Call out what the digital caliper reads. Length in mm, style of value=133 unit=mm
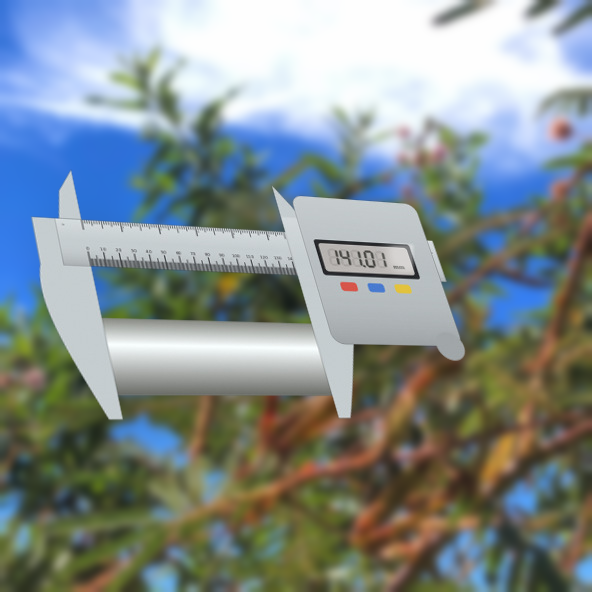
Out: value=141.01 unit=mm
